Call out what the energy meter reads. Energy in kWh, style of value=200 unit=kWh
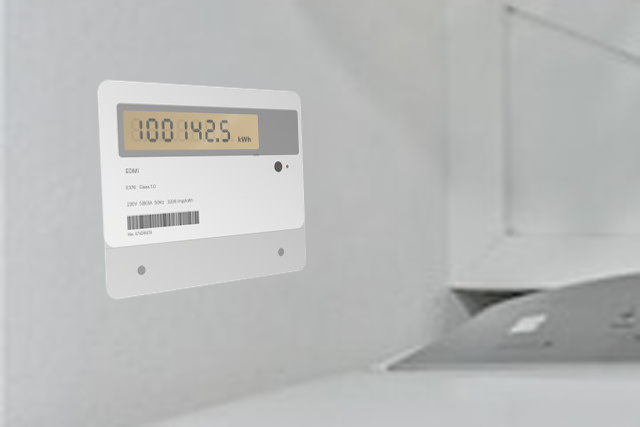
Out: value=100142.5 unit=kWh
